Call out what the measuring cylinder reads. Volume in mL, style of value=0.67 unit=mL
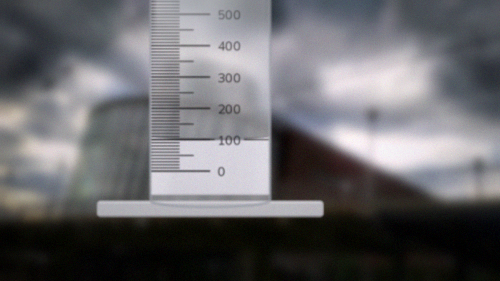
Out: value=100 unit=mL
